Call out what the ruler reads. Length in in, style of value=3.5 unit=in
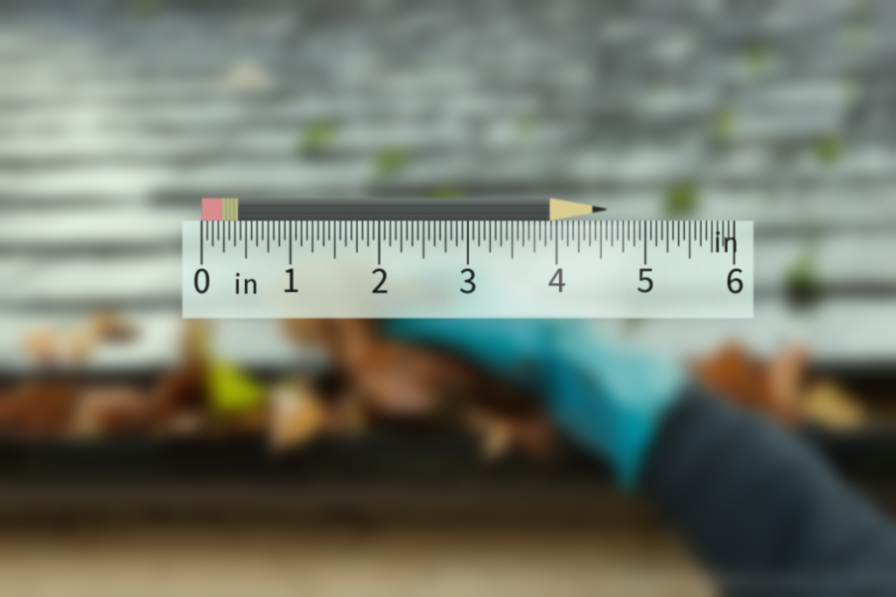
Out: value=4.5625 unit=in
